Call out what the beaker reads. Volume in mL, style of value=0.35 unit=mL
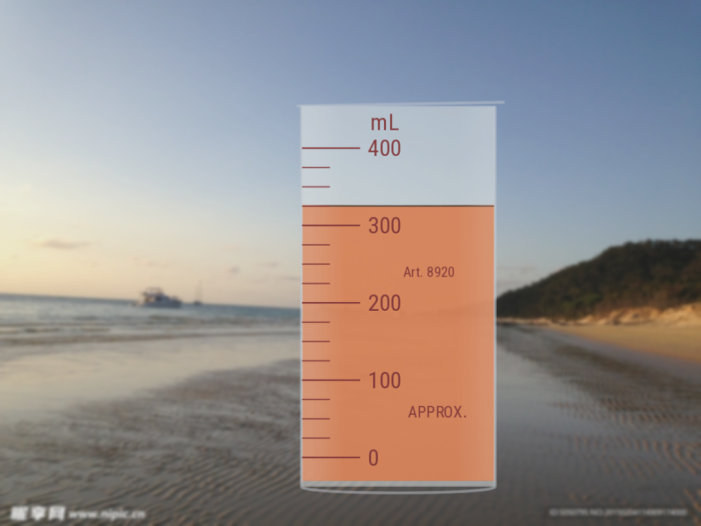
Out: value=325 unit=mL
